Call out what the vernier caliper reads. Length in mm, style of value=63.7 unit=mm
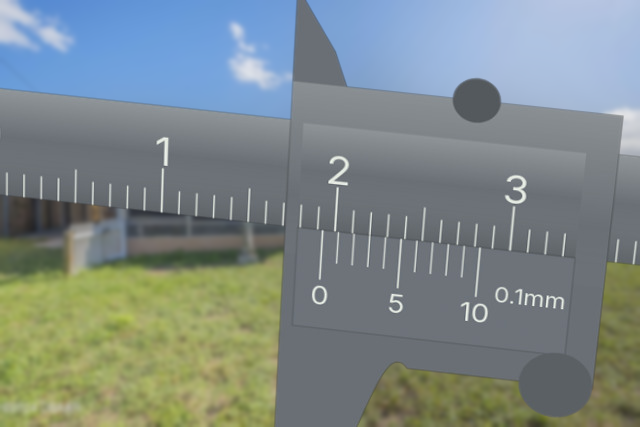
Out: value=19.3 unit=mm
